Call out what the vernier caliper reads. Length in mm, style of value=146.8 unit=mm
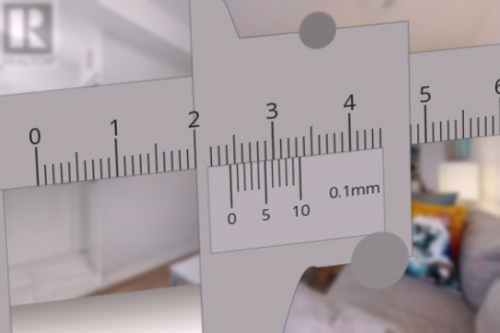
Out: value=24.4 unit=mm
